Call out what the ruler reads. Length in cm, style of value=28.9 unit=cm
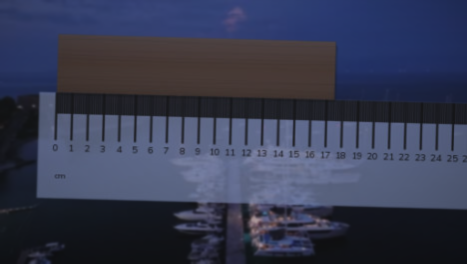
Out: value=17.5 unit=cm
